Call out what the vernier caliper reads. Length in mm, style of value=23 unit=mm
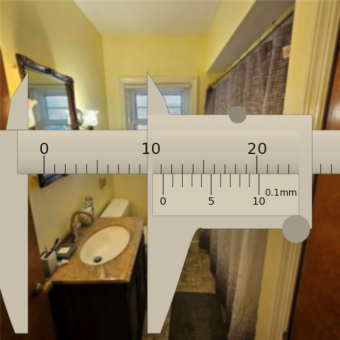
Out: value=11.2 unit=mm
